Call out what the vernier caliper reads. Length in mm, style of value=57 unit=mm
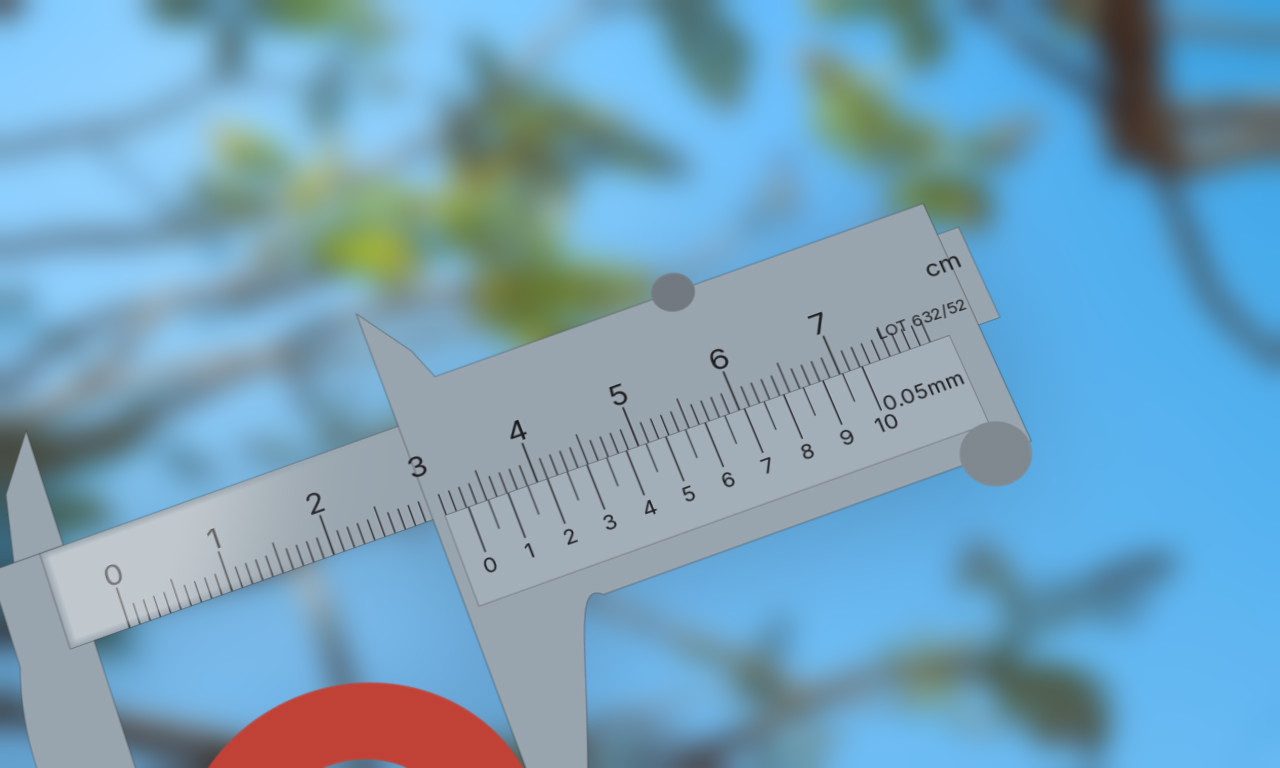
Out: value=33.2 unit=mm
